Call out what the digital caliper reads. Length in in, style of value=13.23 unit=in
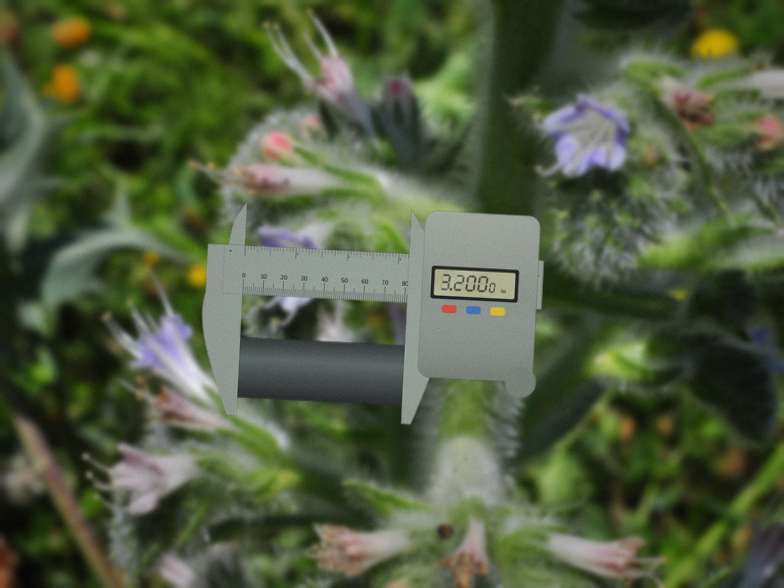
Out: value=3.2000 unit=in
